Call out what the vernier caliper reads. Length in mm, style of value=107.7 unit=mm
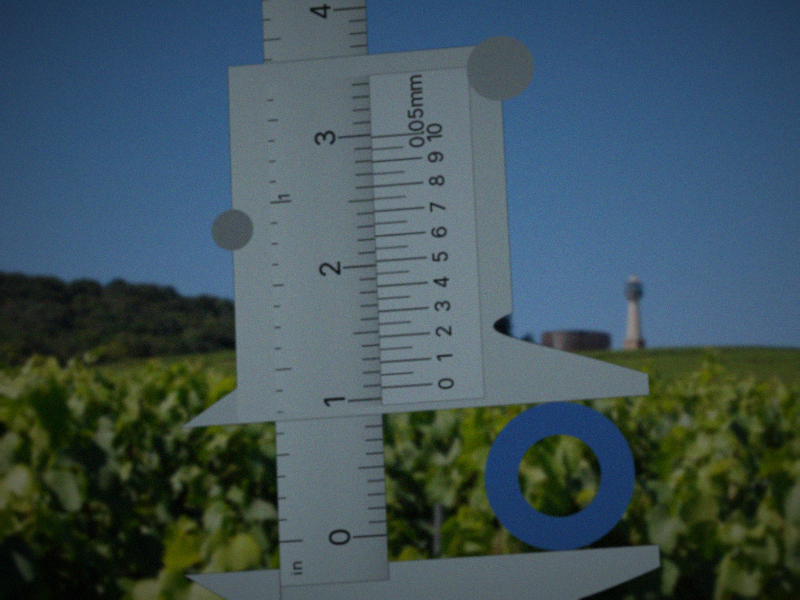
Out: value=10.8 unit=mm
